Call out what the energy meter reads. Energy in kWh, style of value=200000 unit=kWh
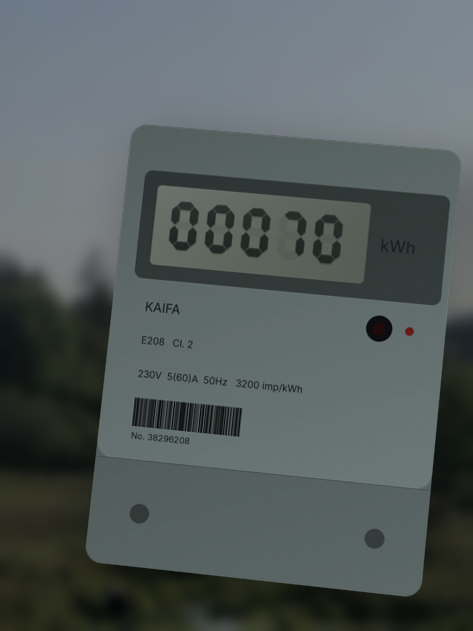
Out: value=70 unit=kWh
